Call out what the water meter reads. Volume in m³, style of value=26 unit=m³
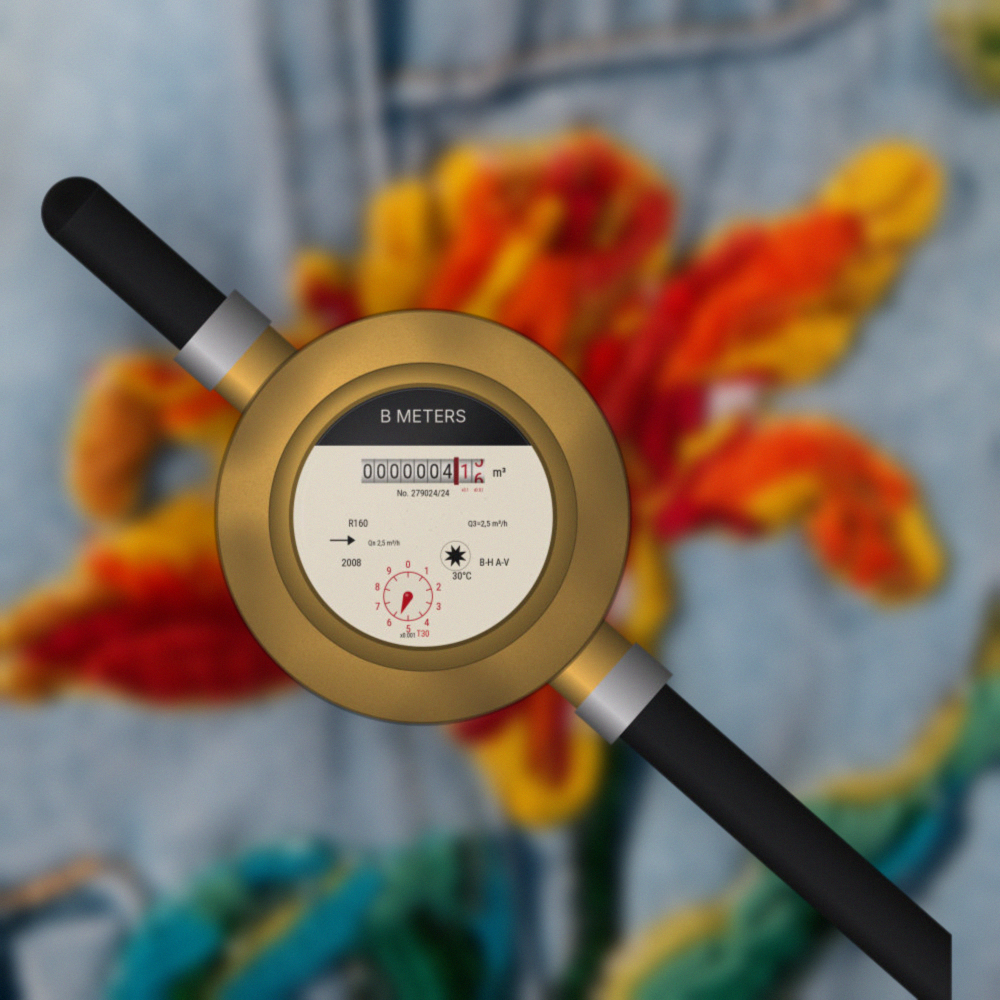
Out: value=4.155 unit=m³
